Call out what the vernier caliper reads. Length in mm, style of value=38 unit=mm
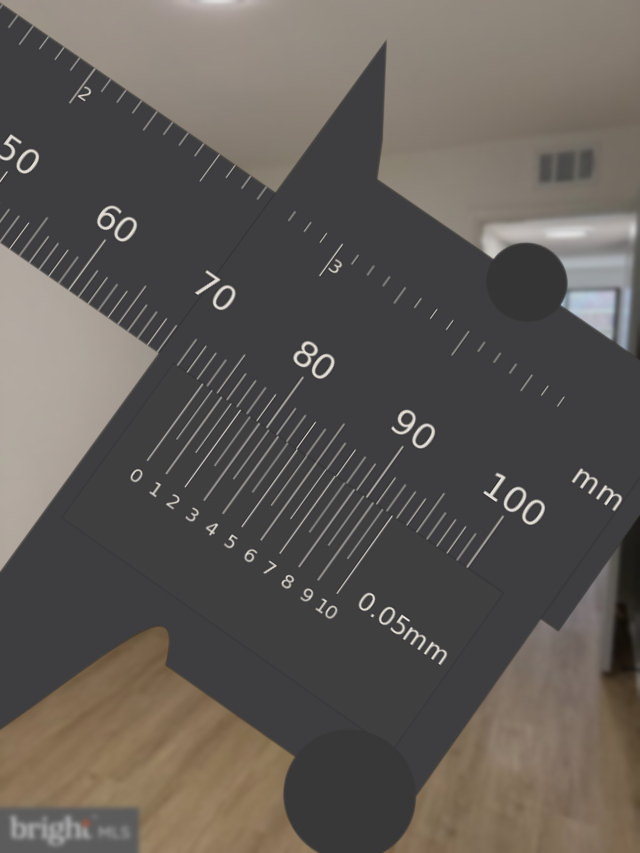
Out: value=73.6 unit=mm
